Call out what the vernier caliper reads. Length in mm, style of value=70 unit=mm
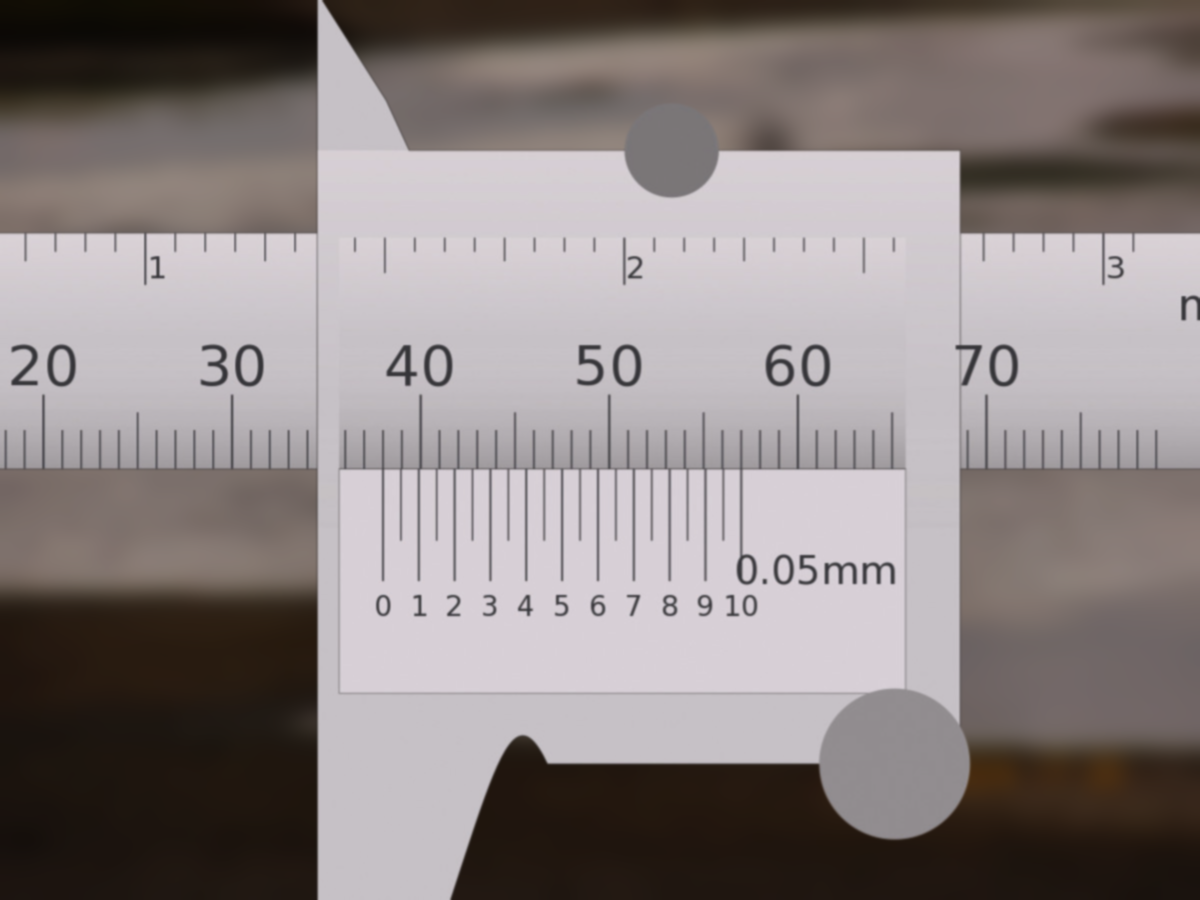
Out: value=38.0 unit=mm
